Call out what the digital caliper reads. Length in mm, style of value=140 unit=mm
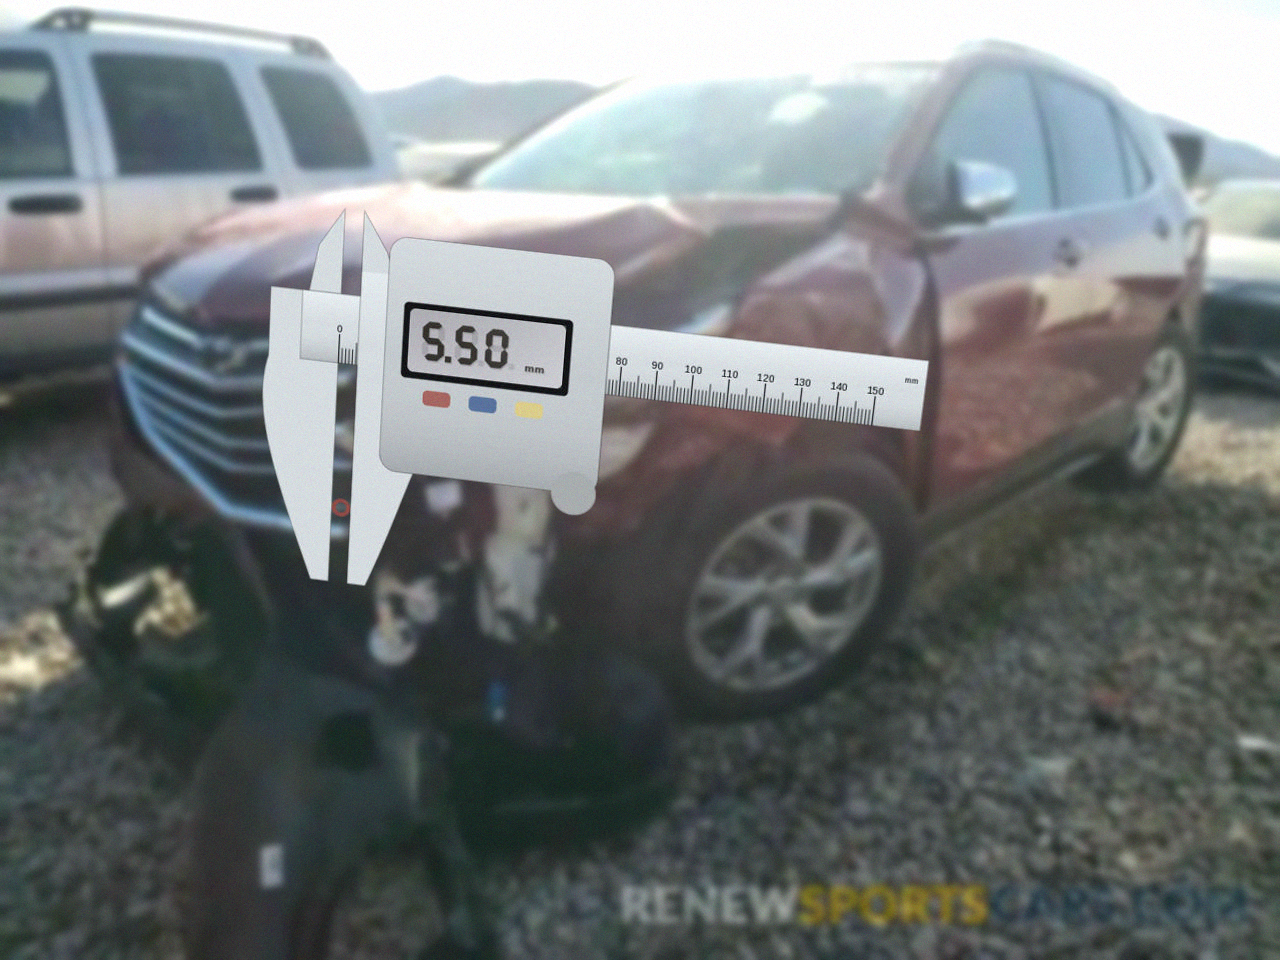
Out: value=5.50 unit=mm
